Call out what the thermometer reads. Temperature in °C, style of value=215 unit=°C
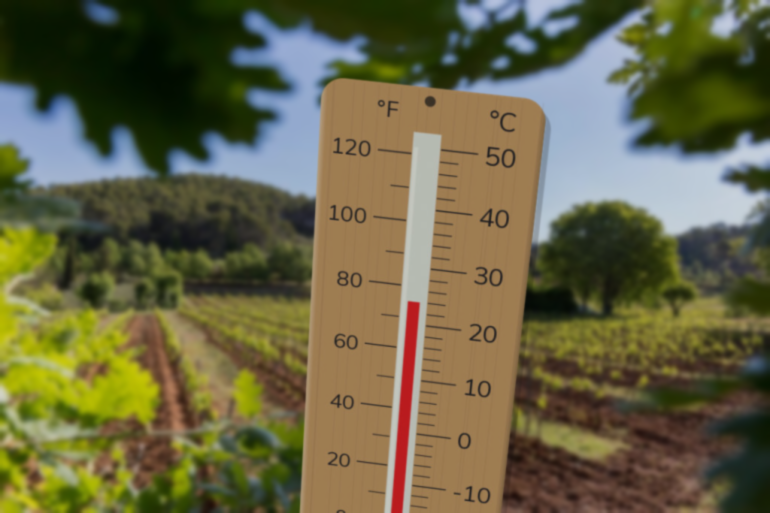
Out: value=24 unit=°C
